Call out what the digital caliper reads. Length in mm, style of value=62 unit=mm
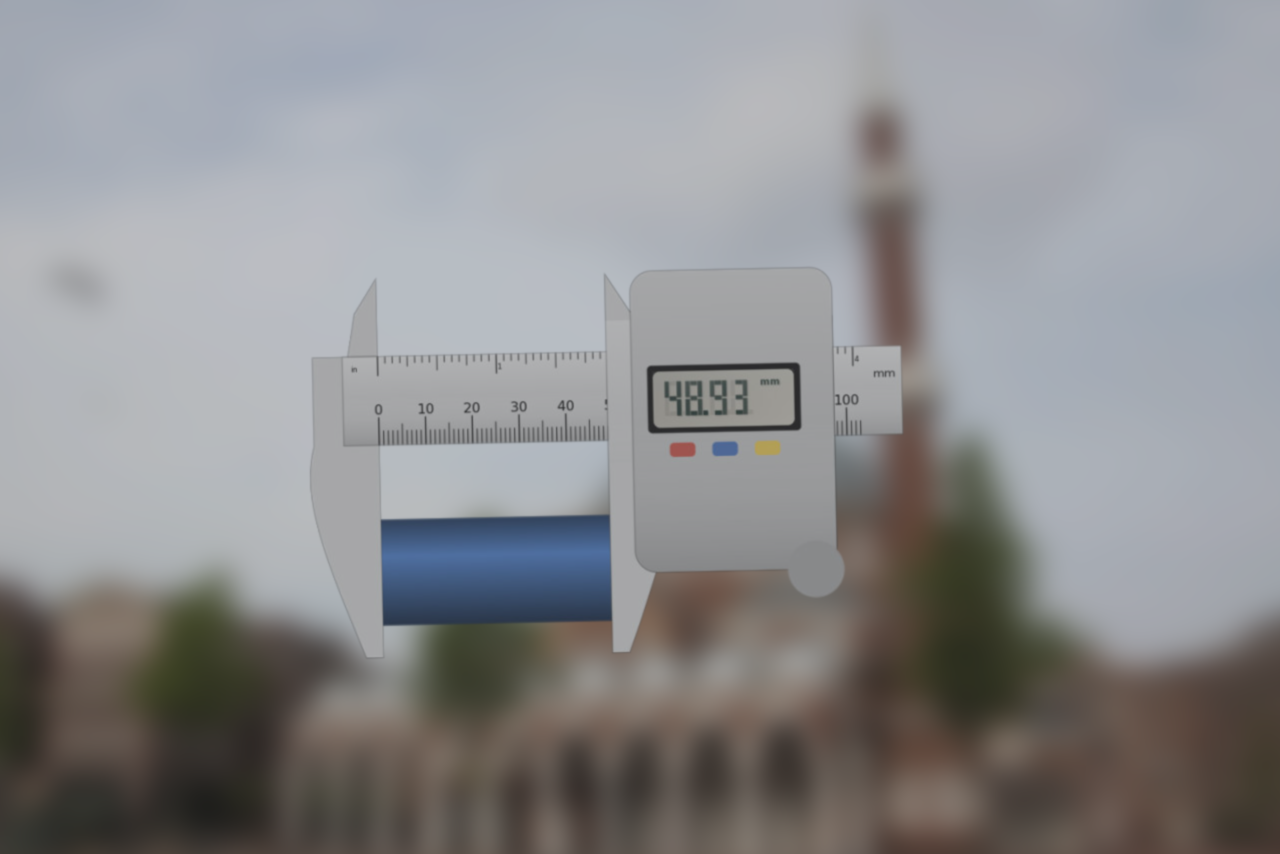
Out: value=48.93 unit=mm
